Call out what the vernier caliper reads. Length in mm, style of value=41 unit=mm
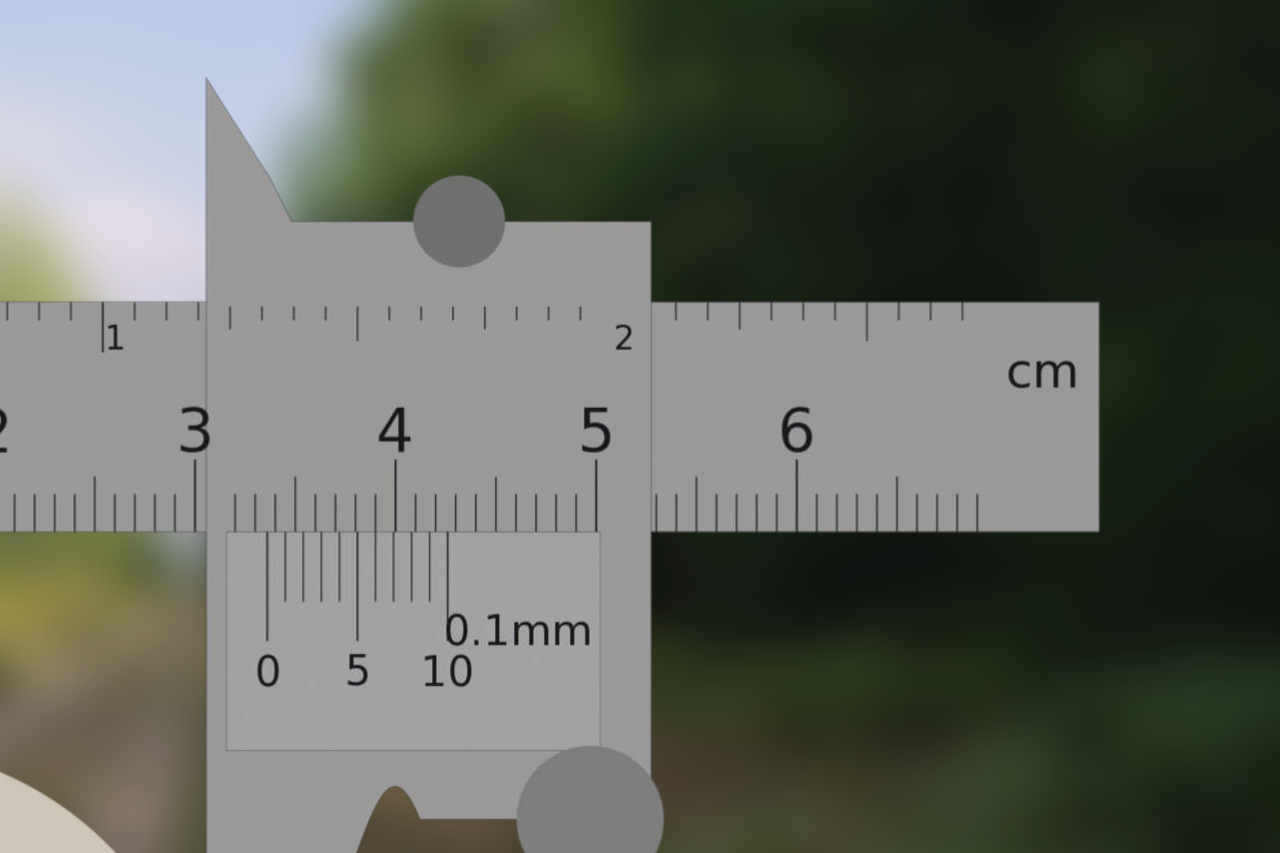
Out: value=33.6 unit=mm
